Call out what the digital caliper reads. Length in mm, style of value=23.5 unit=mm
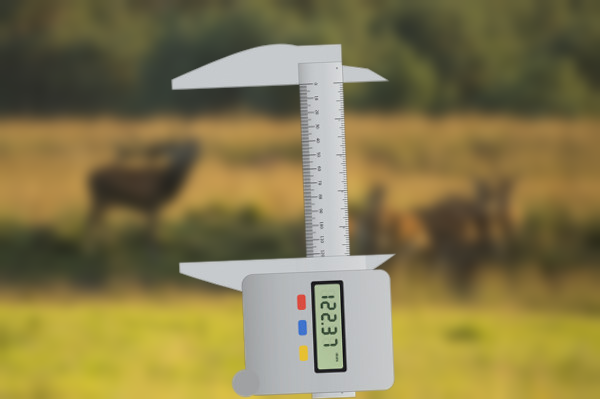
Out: value=122.37 unit=mm
